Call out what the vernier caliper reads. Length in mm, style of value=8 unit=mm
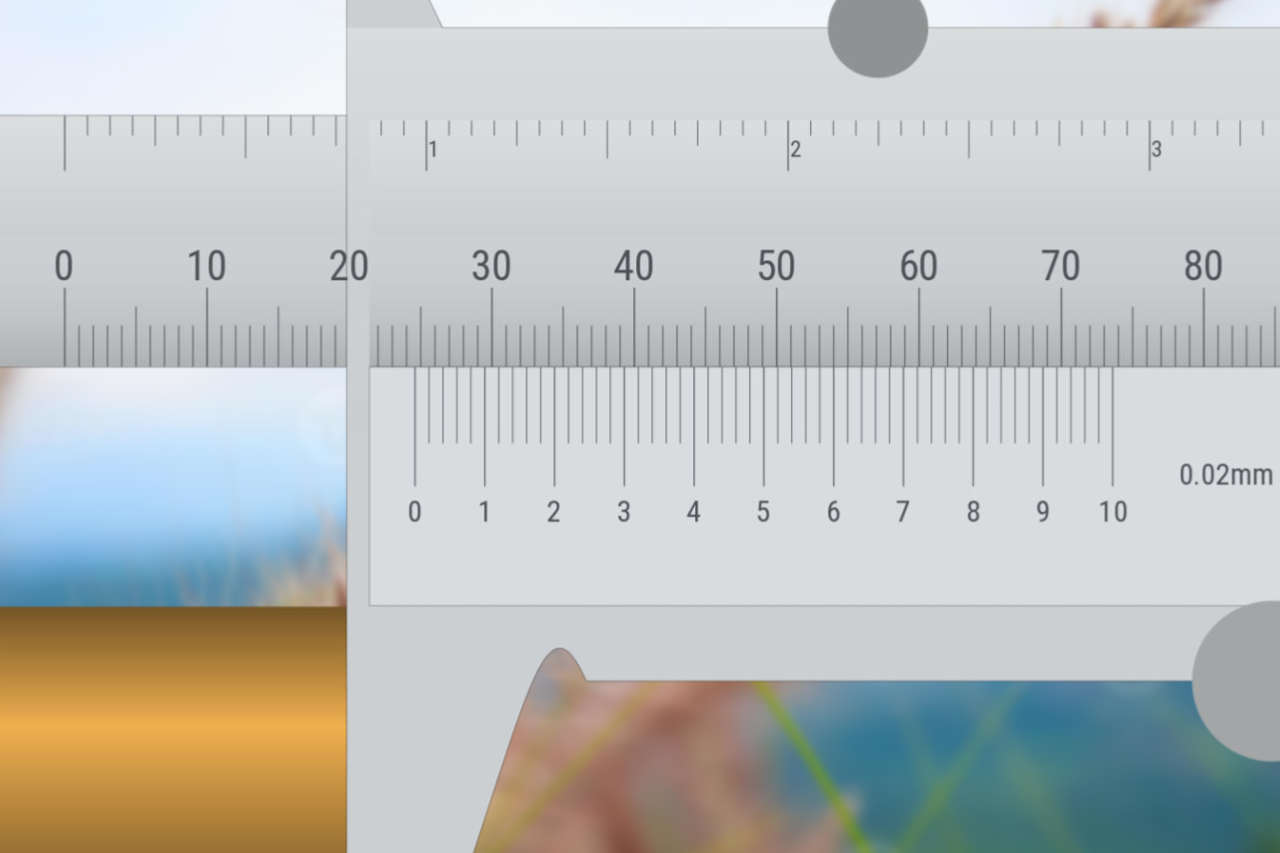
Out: value=24.6 unit=mm
